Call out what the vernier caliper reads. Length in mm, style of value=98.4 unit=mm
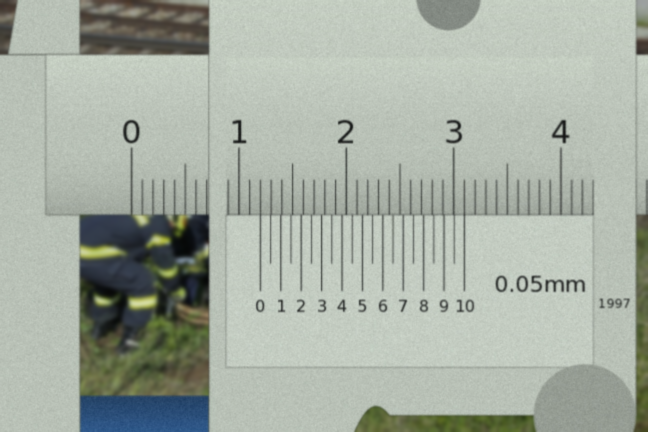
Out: value=12.0 unit=mm
